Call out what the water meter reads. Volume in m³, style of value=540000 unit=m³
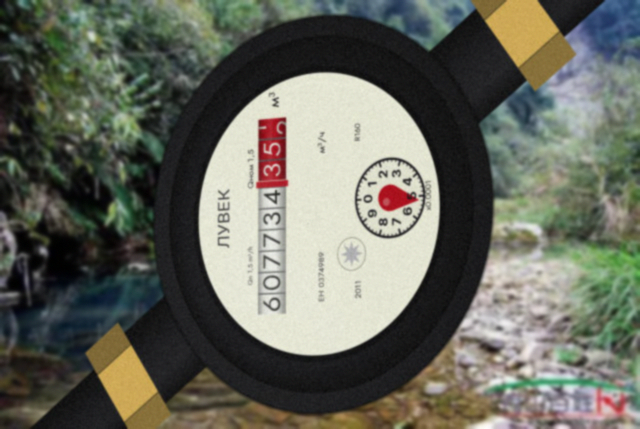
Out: value=607734.3515 unit=m³
